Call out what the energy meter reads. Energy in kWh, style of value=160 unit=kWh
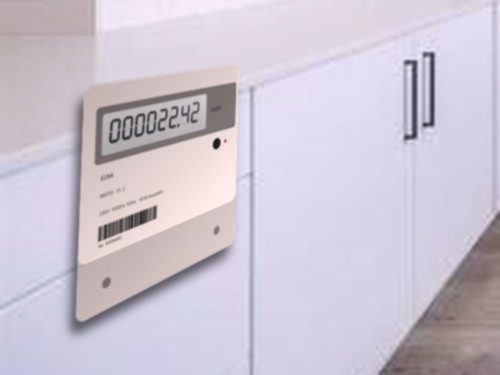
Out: value=22.42 unit=kWh
